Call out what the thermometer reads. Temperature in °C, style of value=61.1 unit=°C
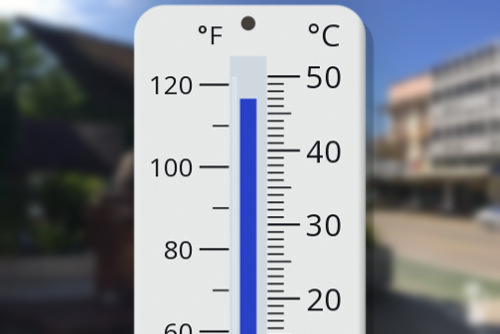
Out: value=47 unit=°C
